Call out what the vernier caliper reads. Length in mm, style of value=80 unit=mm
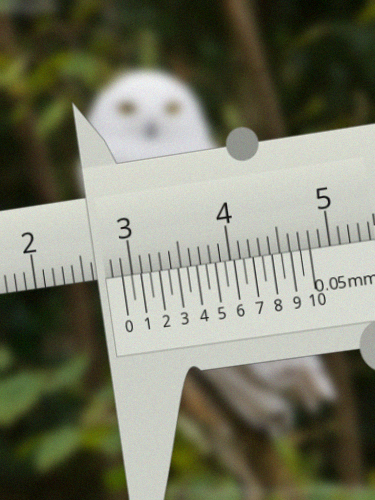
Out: value=29.0 unit=mm
